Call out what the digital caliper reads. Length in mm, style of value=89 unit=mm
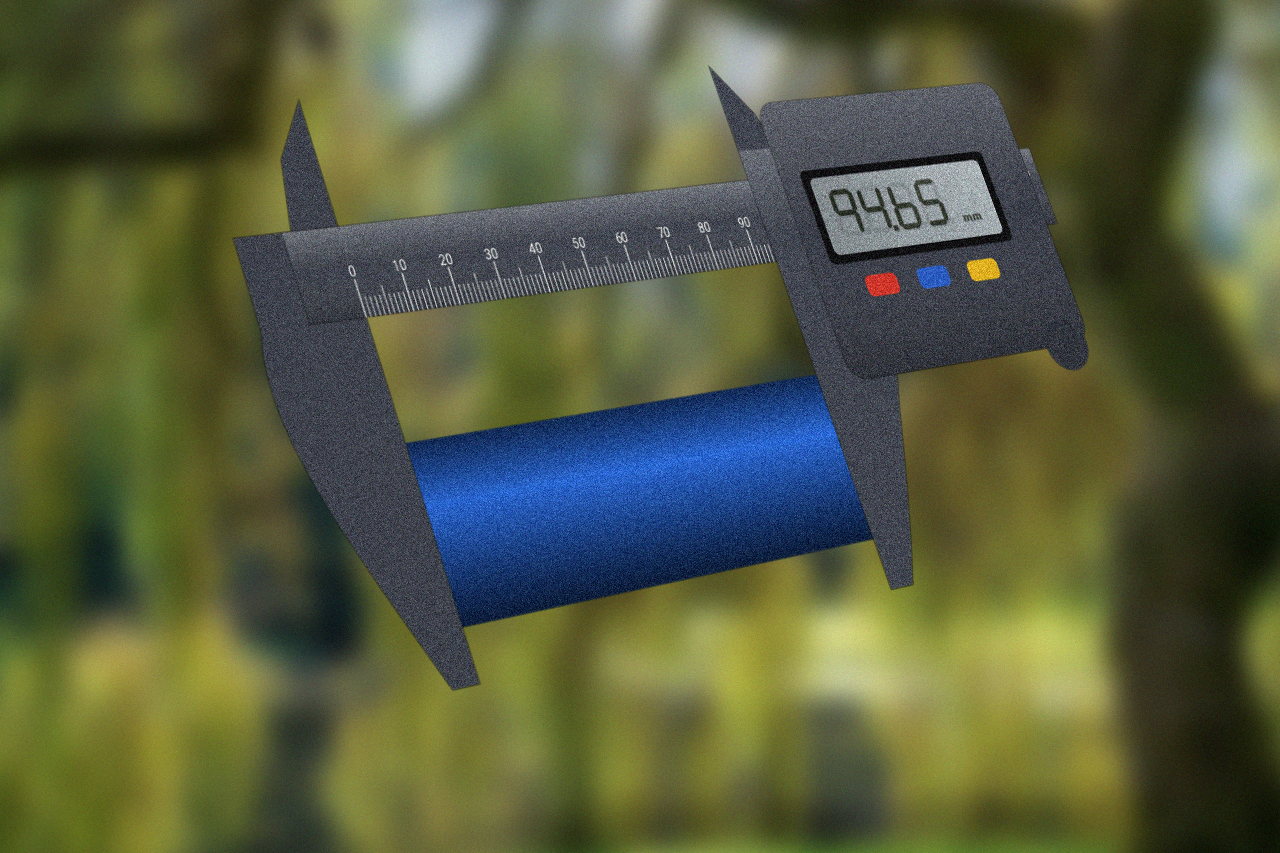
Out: value=94.65 unit=mm
